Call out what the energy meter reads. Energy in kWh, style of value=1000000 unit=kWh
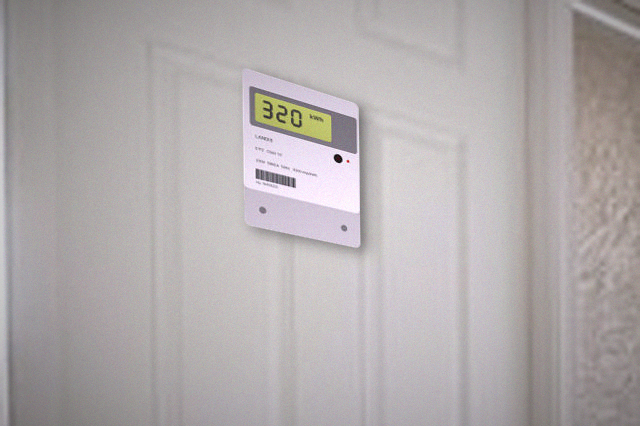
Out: value=320 unit=kWh
